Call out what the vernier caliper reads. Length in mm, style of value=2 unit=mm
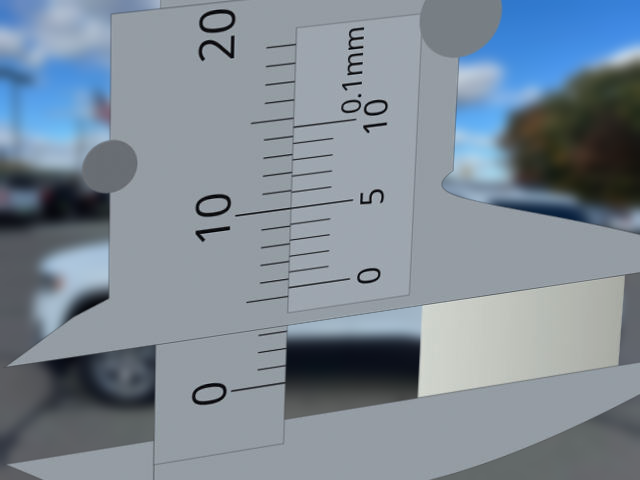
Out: value=5.5 unit=mm
